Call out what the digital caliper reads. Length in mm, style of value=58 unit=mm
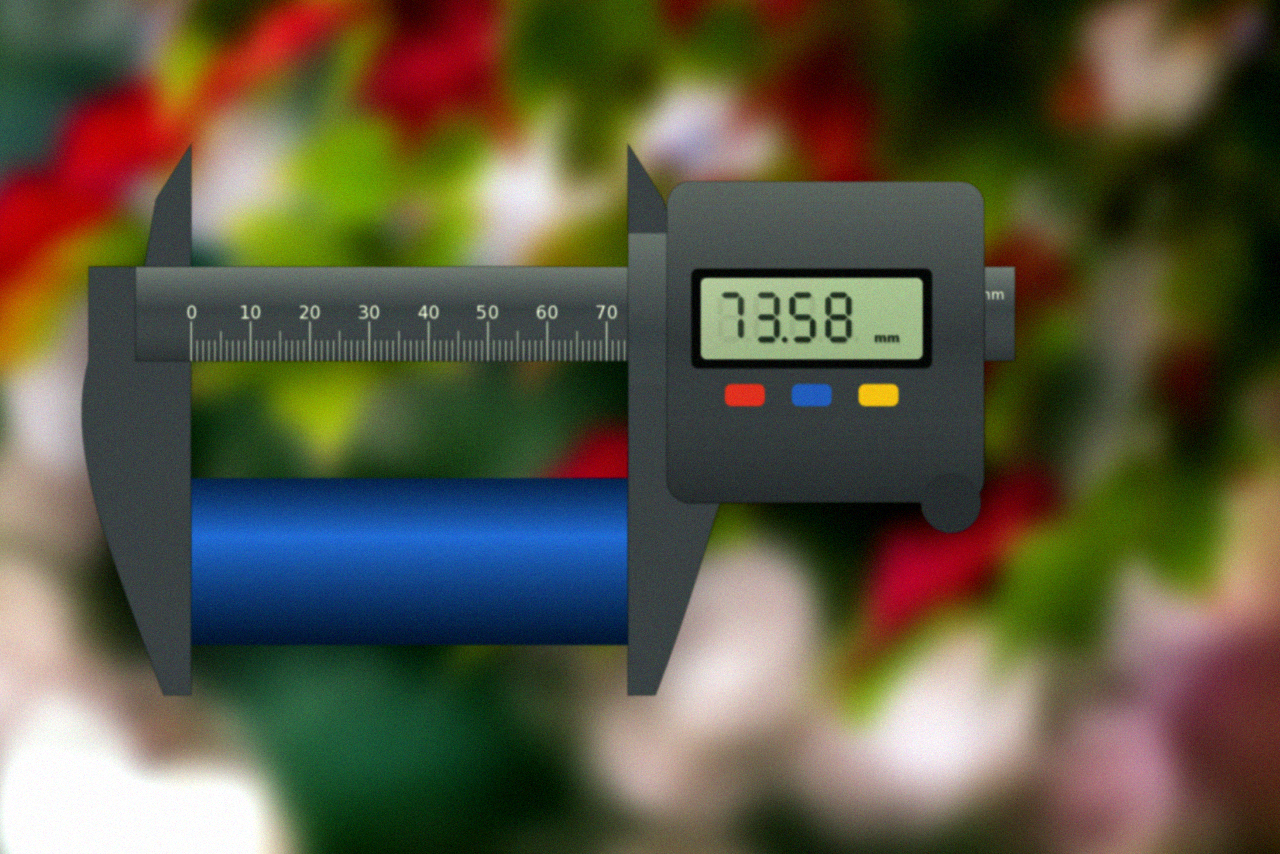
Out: value=73.58 unit=mm
